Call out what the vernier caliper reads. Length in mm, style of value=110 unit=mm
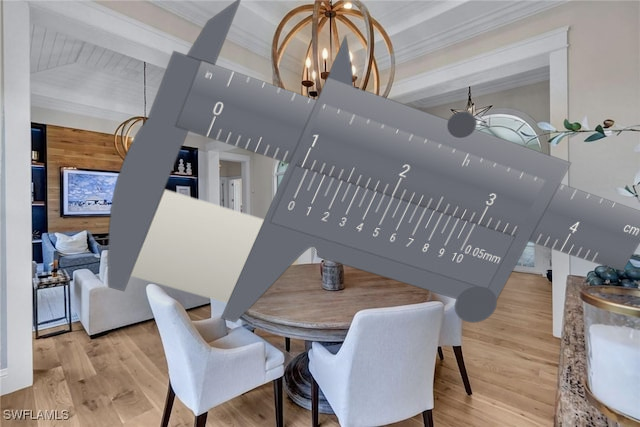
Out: value=10.6 unit=mm
